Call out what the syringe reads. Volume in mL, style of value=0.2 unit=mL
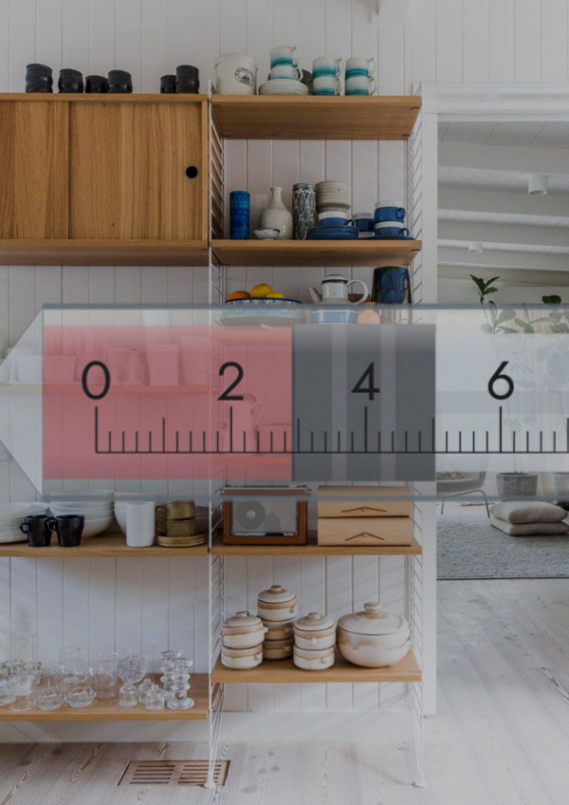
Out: value=2.9 unit=mL
